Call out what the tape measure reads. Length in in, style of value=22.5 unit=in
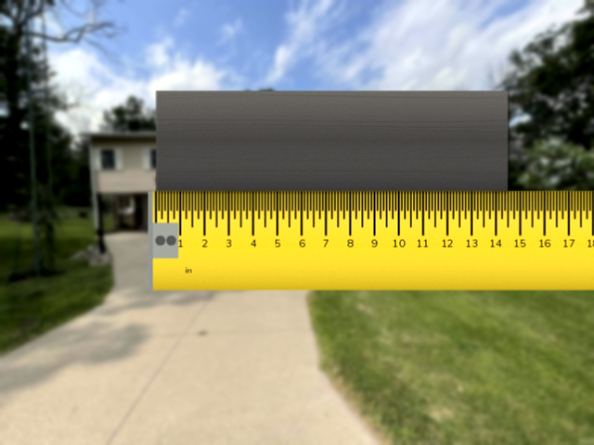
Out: value=14.5 unit=in
